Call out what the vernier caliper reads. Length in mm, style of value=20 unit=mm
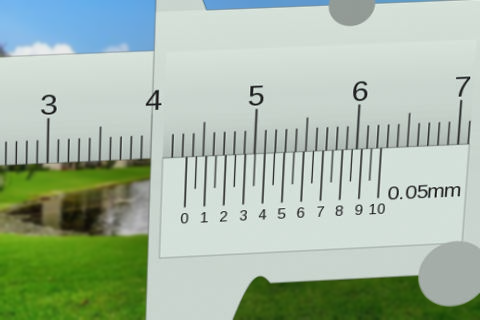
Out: value=43.4 unit=mm
